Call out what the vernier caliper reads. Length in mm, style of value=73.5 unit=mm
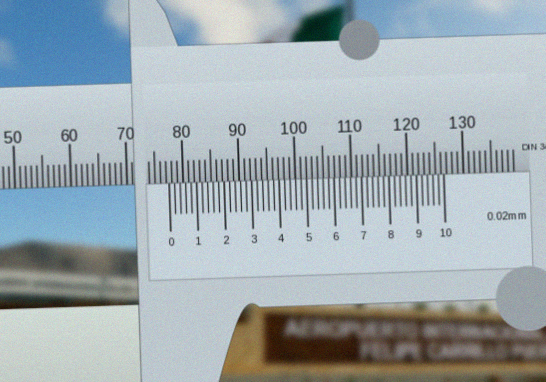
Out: value=77.5 unit=mm
